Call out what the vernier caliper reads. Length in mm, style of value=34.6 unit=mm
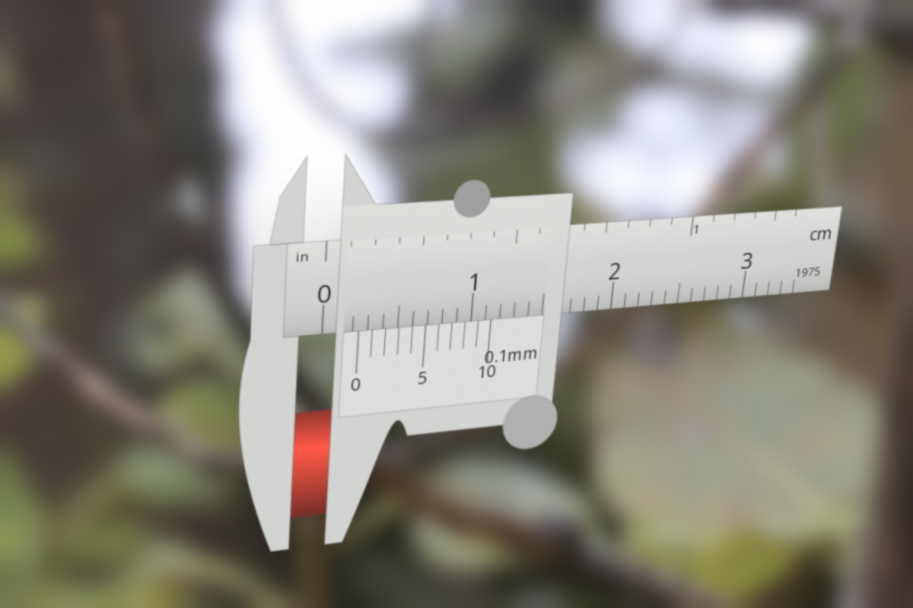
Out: value=2.4 unit=mm
